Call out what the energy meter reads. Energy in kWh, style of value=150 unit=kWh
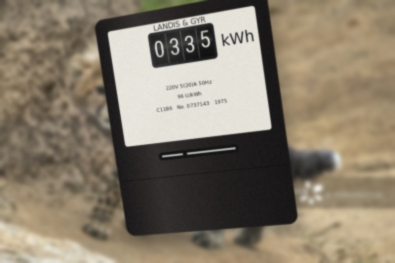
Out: value=335 unit=kWh
